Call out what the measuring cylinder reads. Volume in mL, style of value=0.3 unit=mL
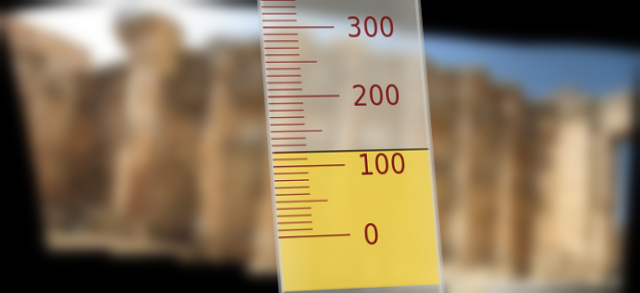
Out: value=120 unit=mL
